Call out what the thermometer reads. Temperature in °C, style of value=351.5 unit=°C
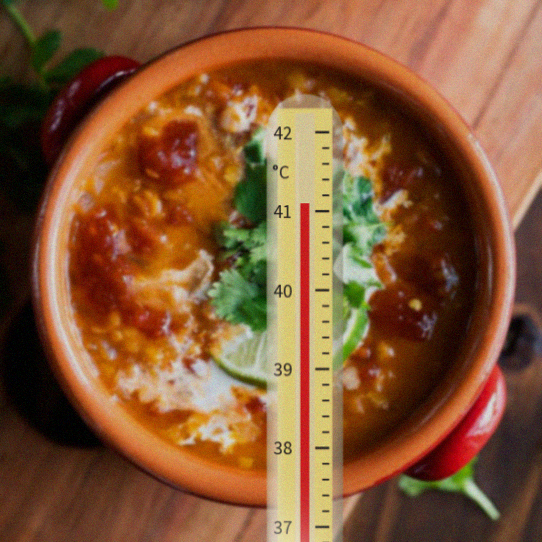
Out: value=41.1 unit=°C
